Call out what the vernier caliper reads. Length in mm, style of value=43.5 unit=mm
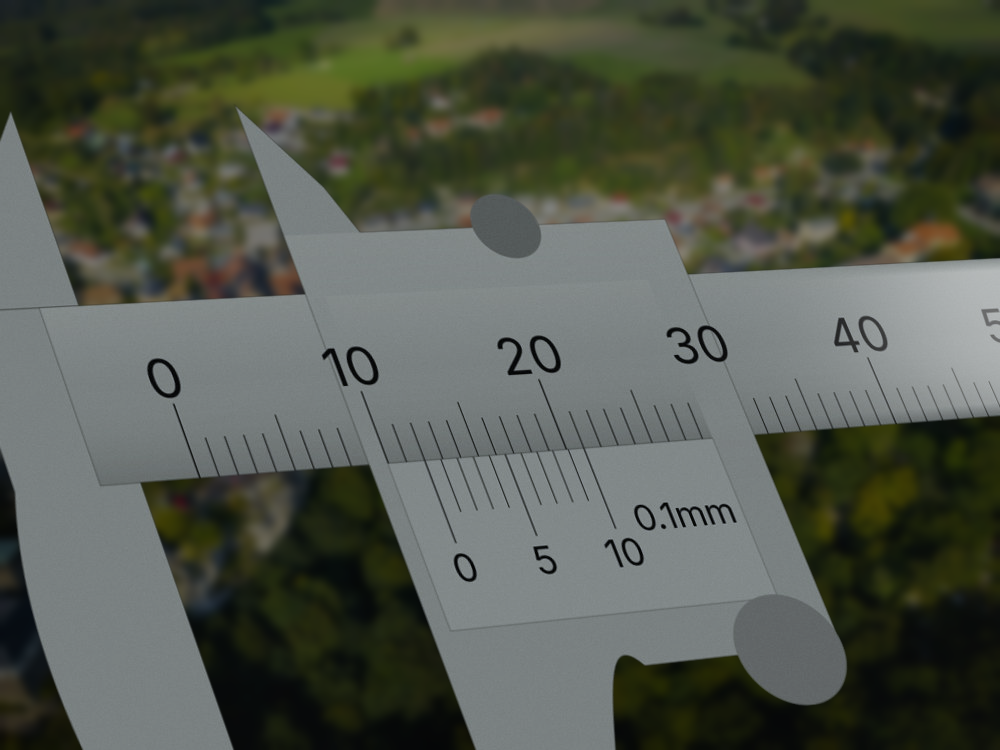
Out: value=12.0 unit=mm
